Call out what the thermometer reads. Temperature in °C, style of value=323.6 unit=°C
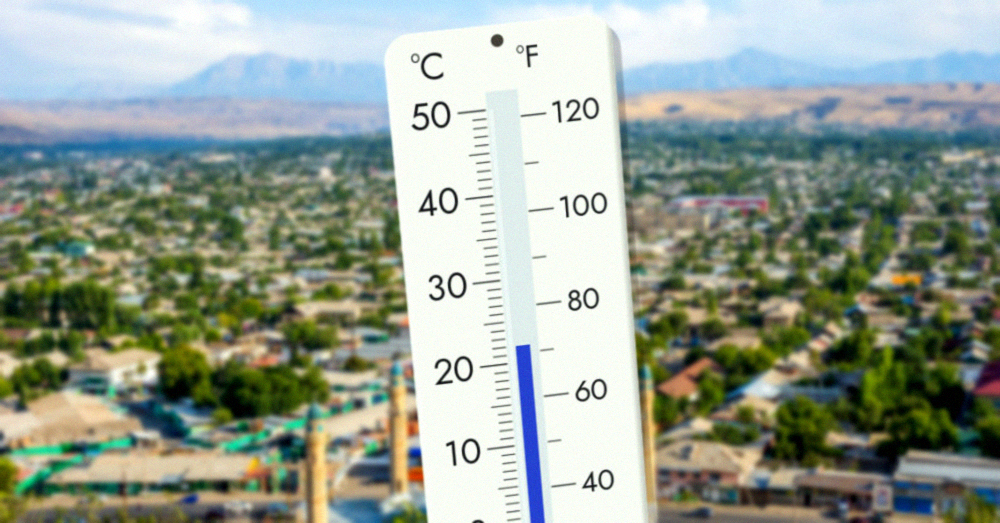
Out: value=22 unit=°C
